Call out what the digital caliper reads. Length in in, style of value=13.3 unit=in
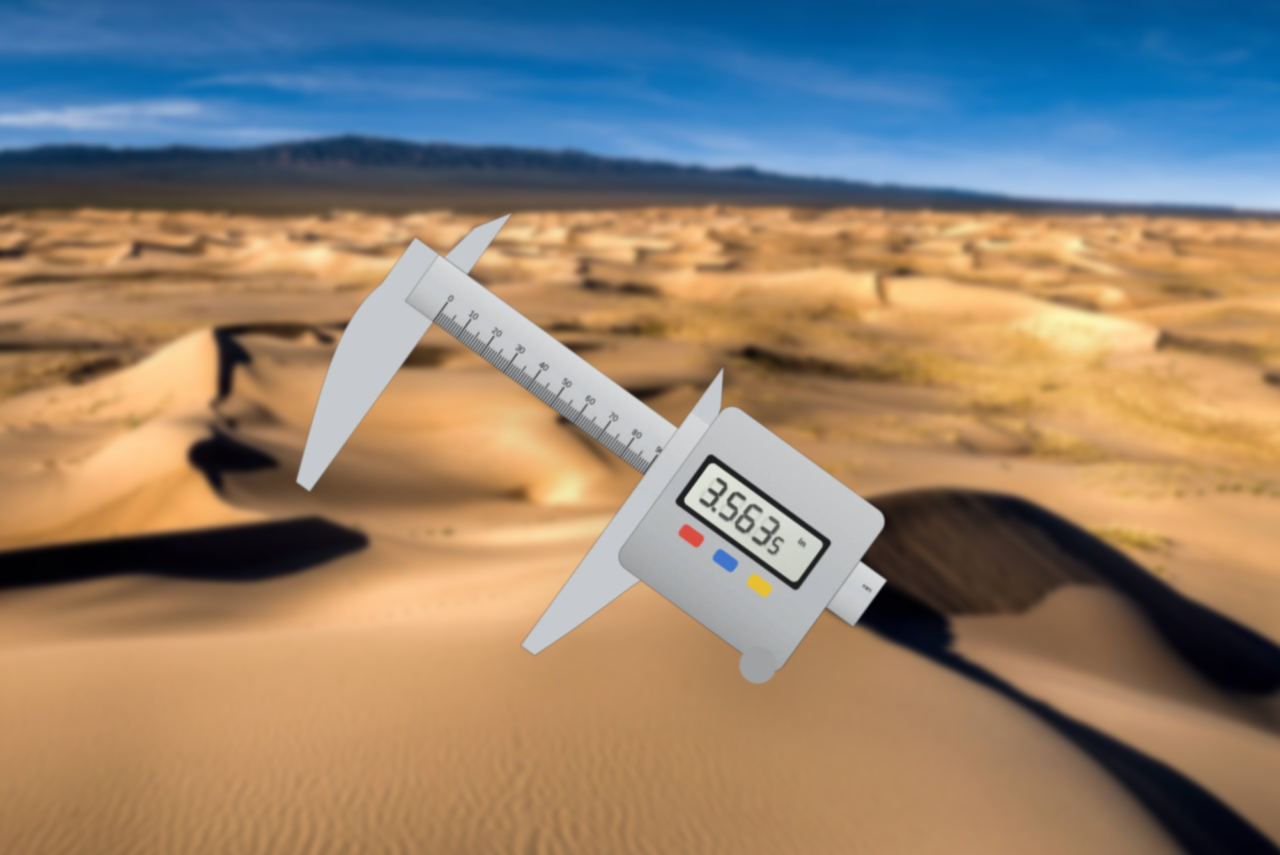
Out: value=3.5635 unit=in
